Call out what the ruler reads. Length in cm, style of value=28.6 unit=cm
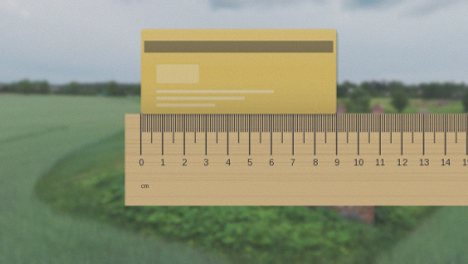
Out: value=9 unit=cm
